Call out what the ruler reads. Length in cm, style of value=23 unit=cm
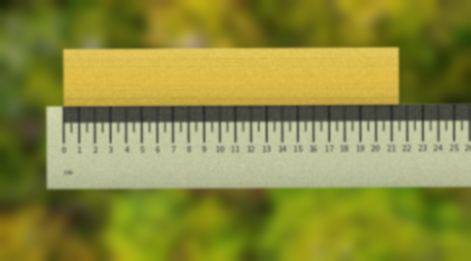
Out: value=21.5 unit=cm
